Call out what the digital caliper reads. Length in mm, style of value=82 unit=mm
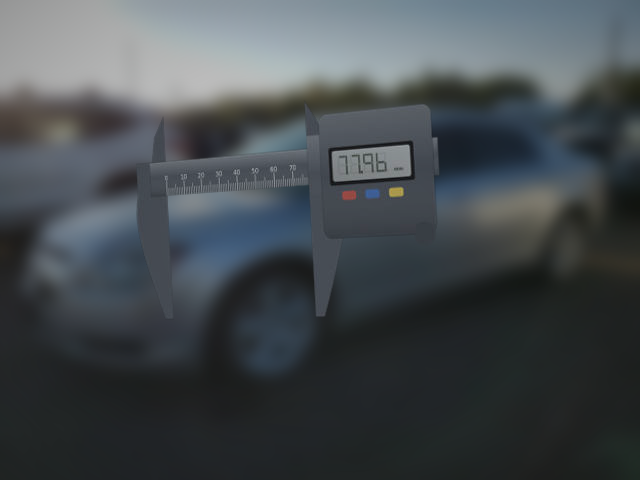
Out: value=77.96 unit=mm
